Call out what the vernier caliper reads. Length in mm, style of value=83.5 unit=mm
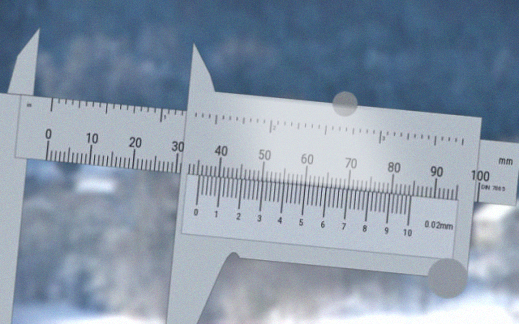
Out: value=35.5 unit=mm
